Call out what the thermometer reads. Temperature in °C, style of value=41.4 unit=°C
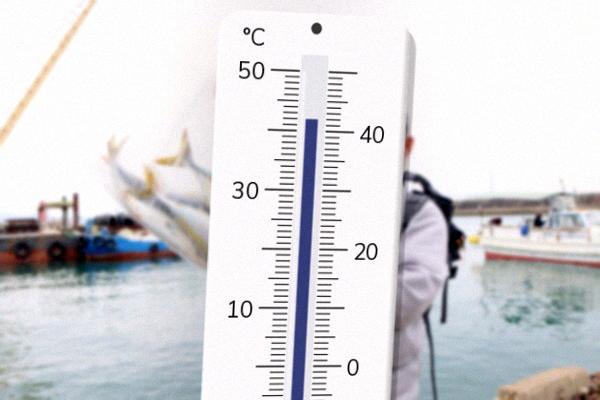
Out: value=42 unit=°C
